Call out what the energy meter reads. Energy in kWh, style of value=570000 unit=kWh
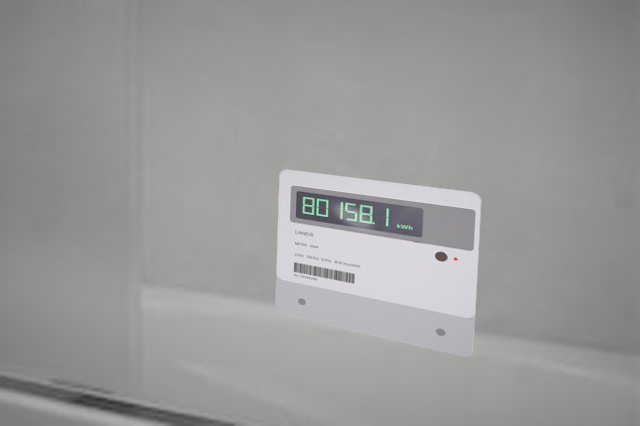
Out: value=80158.1 unit=kWh
